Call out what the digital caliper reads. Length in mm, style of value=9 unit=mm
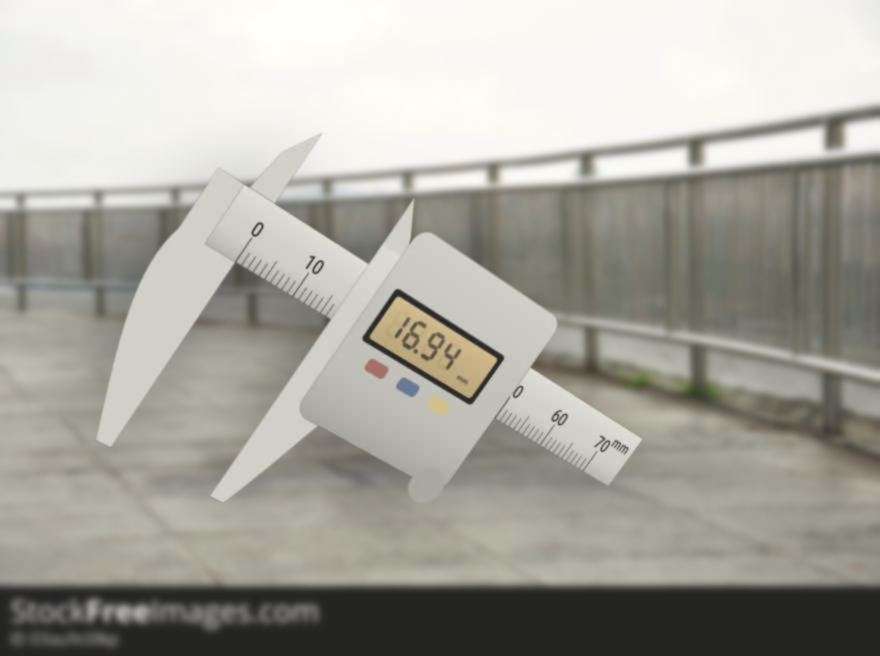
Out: value=16.94 unit=mm
